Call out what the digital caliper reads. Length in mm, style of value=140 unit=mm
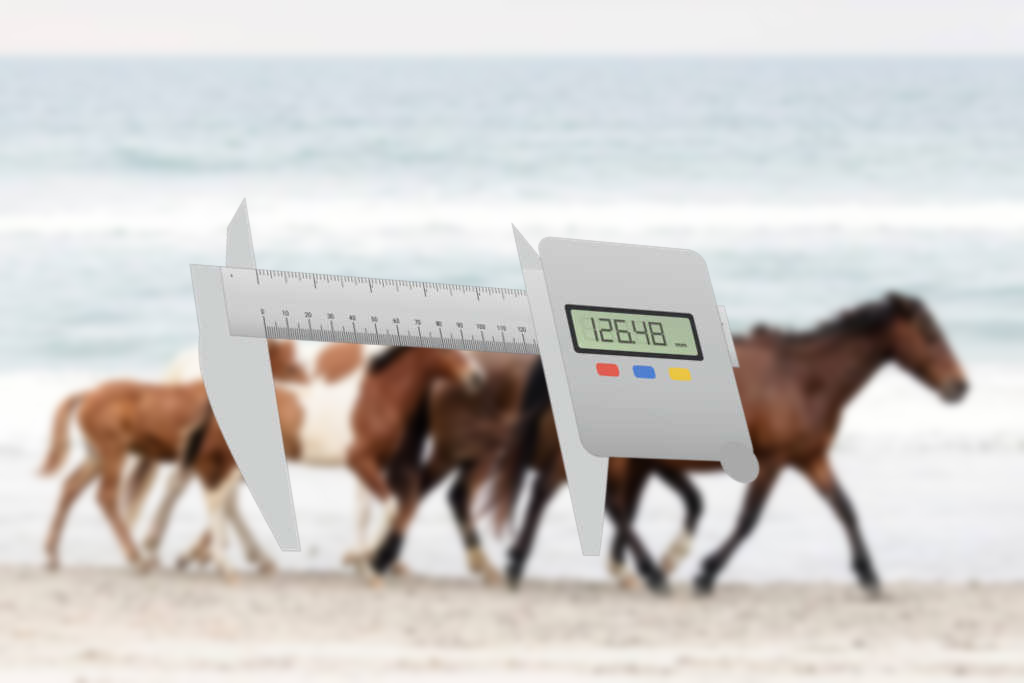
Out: value=126.48 unit=mm
